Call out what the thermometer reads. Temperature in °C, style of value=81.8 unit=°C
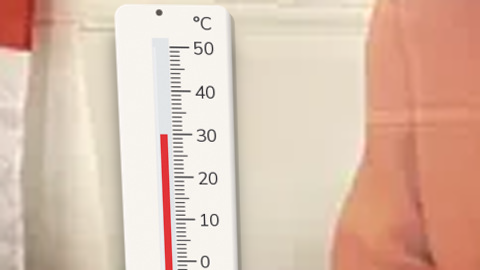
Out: value=30 unit=°C
